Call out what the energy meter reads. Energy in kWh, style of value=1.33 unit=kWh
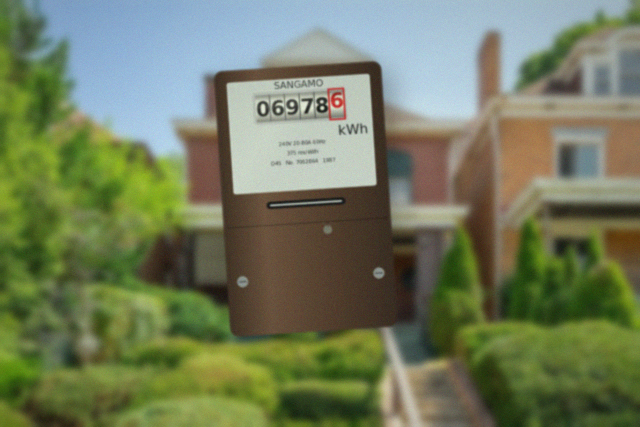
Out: value=6978.6 unit=kWh
